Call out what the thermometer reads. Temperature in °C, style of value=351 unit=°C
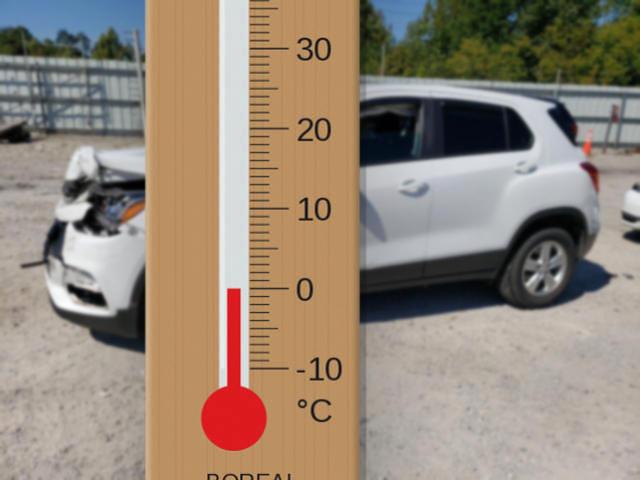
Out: value=0 unit=°C
